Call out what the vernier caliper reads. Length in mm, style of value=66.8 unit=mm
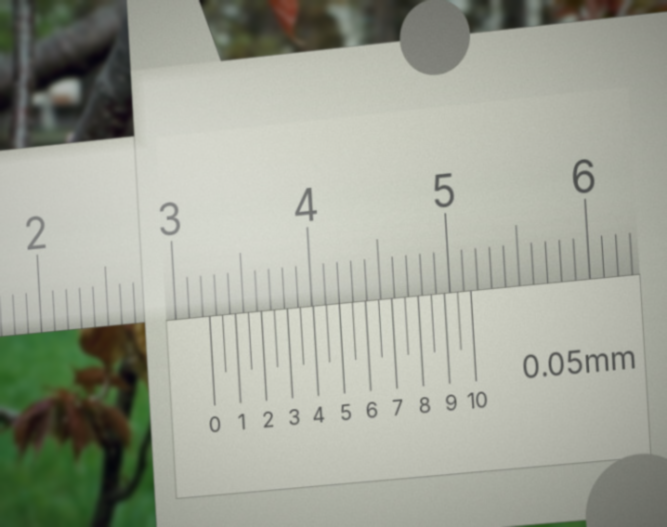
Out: value=32.5 unit=mm
